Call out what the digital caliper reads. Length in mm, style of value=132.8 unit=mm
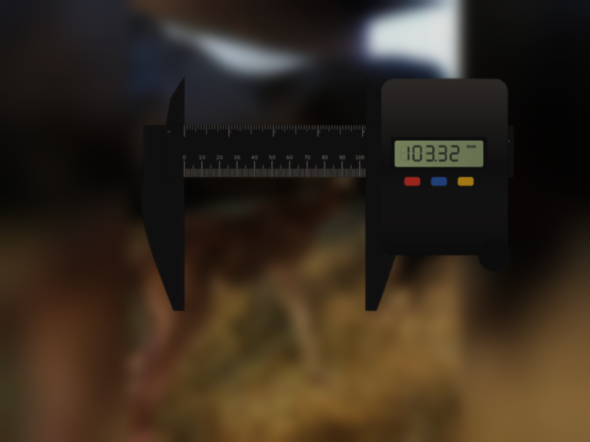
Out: value=103.32 unit=mm
